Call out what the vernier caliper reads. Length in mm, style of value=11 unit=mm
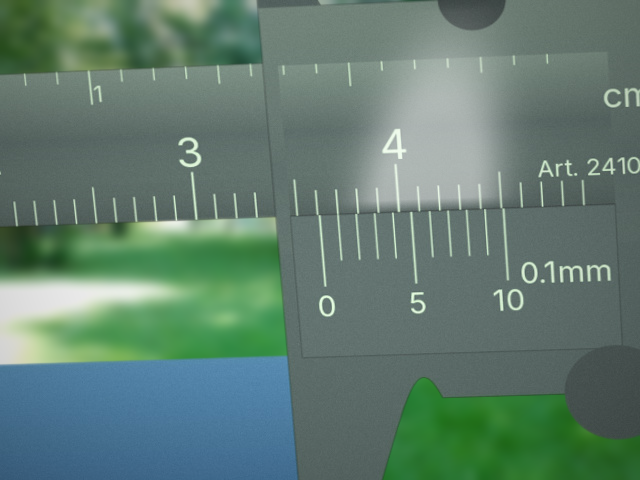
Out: value=36.1 unit=mm
